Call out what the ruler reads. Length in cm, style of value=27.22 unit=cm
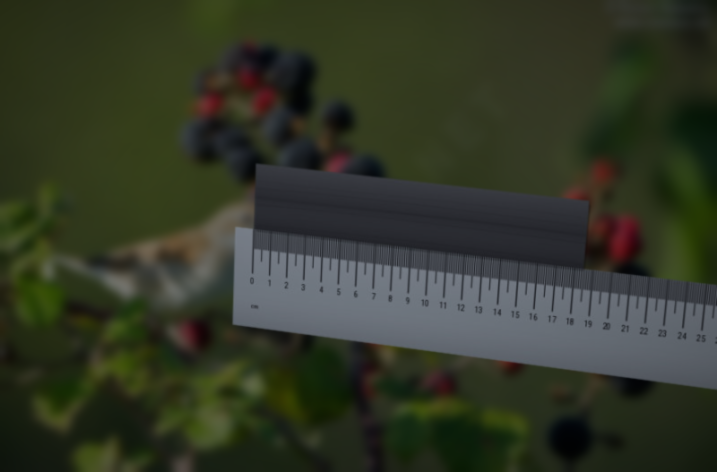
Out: value=18.5 unit=cm
